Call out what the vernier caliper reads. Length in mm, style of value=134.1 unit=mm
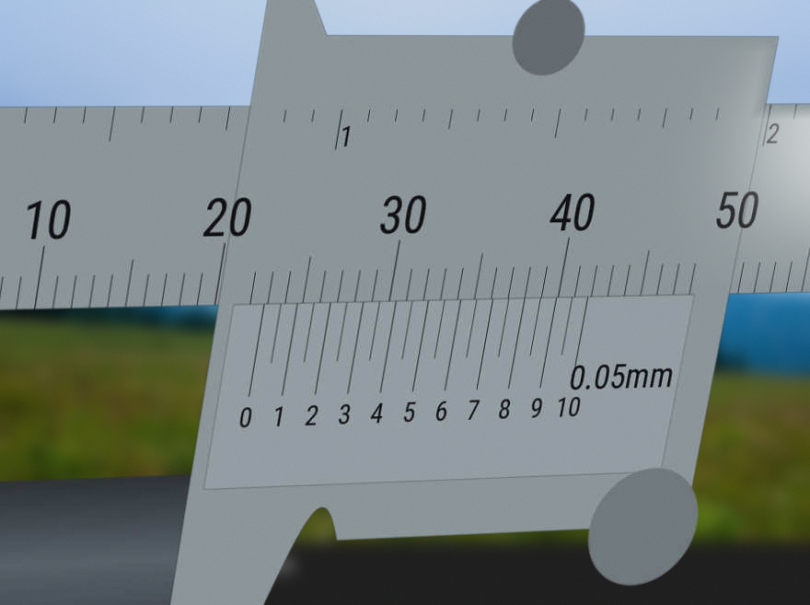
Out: value=22.8 unit=mm
